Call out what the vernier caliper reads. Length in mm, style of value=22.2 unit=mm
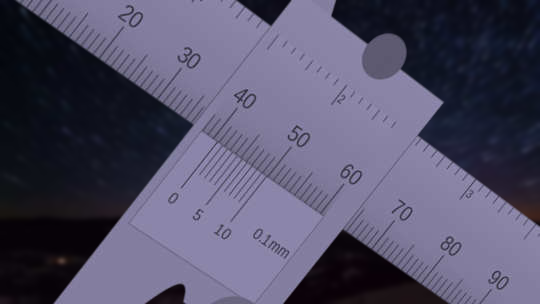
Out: value=40.8 unit=mm
